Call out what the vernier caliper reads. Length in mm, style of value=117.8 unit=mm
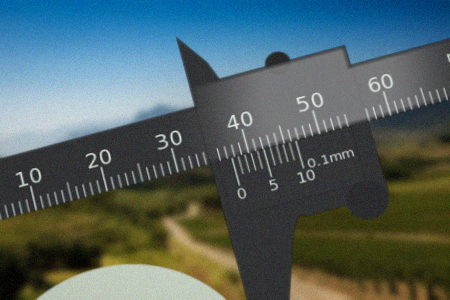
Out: value=37.6 unit=mm
